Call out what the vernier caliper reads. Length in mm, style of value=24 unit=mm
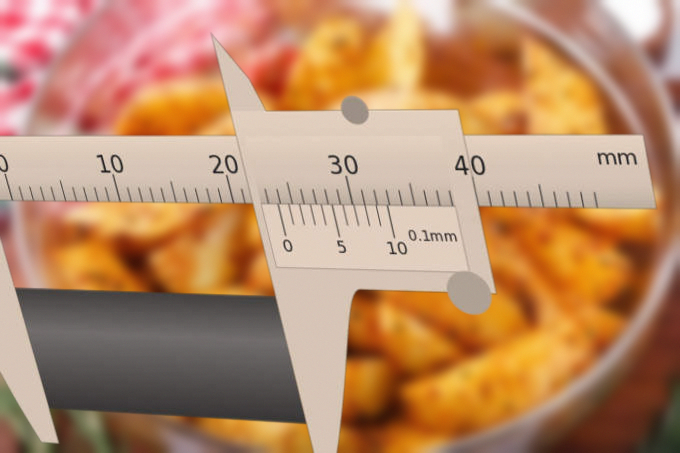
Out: value=23.8 unit=mm
